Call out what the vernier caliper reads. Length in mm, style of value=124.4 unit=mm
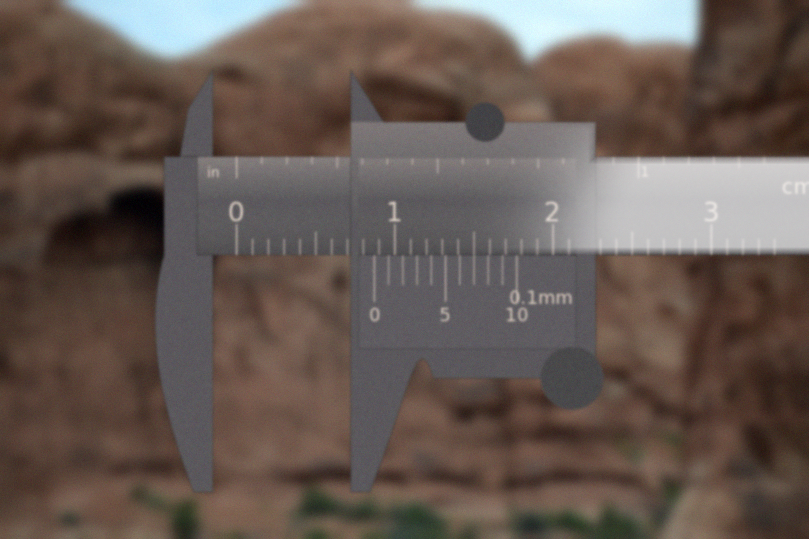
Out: value=8.7 unit=mm
